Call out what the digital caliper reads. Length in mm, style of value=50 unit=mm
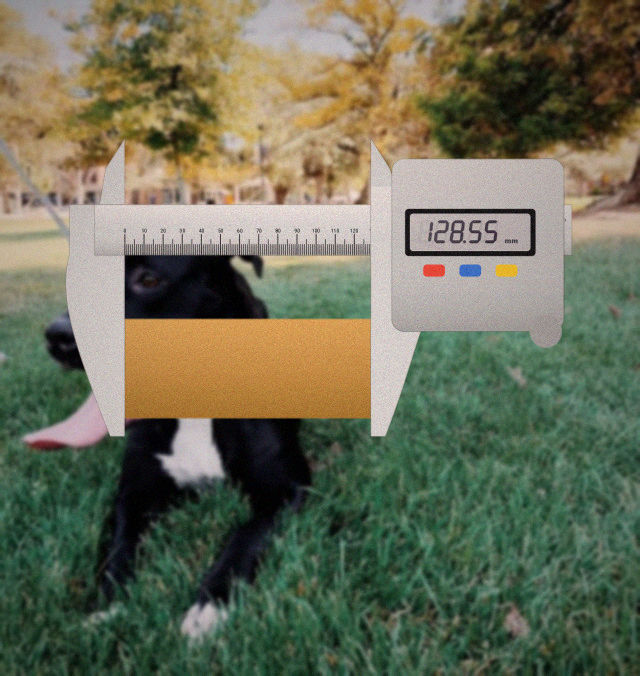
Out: value=128.55 unit=mm
